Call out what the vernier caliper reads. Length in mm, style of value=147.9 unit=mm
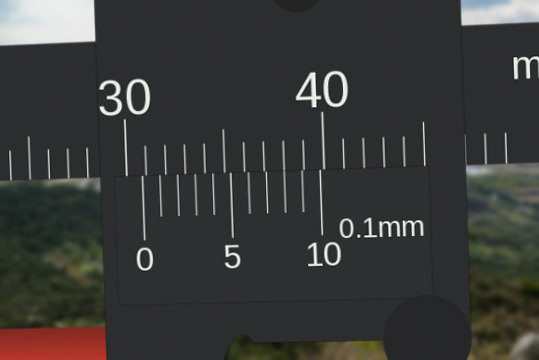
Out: value=30.8 unit=mm
